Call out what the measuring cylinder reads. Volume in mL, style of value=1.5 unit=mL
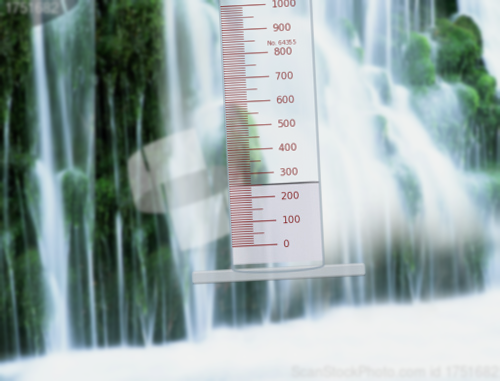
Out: value=250 unit=mL
